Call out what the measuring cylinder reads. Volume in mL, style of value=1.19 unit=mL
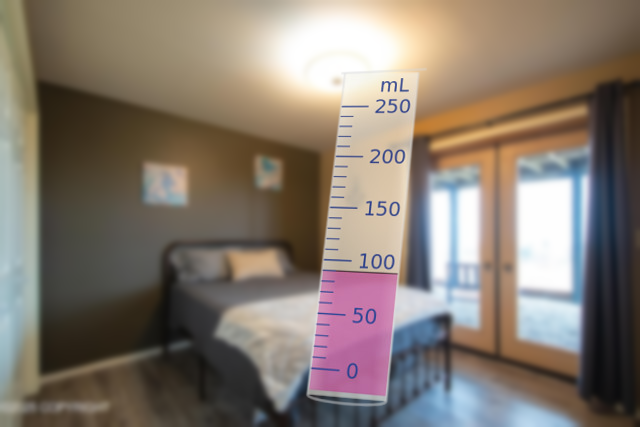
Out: value=90 unit=mL
